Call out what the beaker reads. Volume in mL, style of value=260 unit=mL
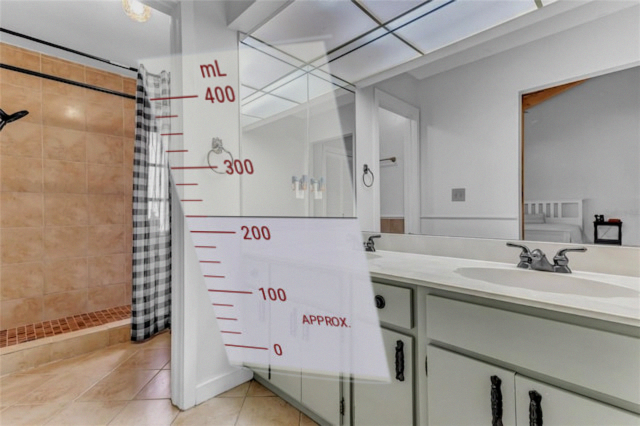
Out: value=225 unit=mL
